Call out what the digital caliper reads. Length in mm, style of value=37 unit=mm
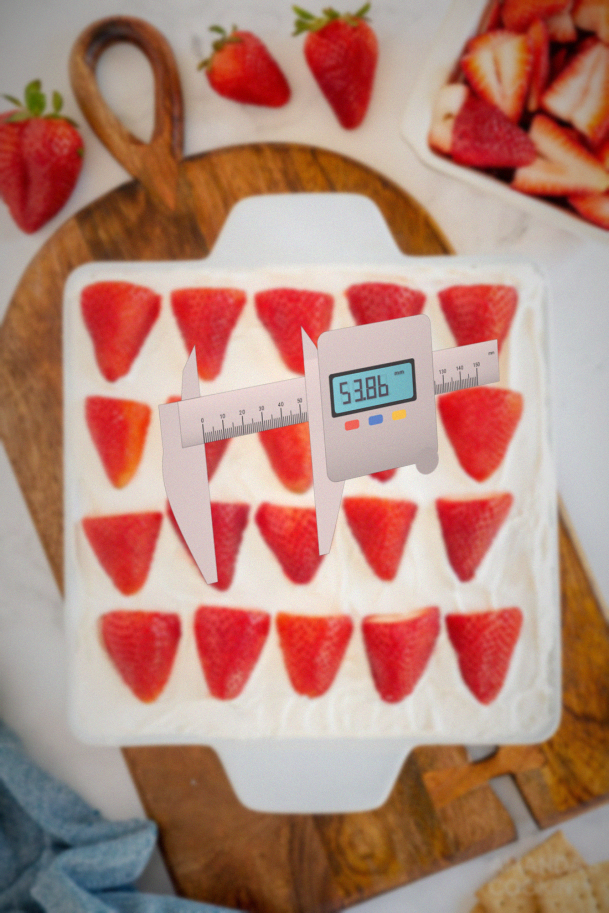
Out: value=53.86 unit=mm
